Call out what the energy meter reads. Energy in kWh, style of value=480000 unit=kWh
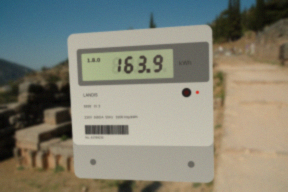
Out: value=163.9 unit=kWh
